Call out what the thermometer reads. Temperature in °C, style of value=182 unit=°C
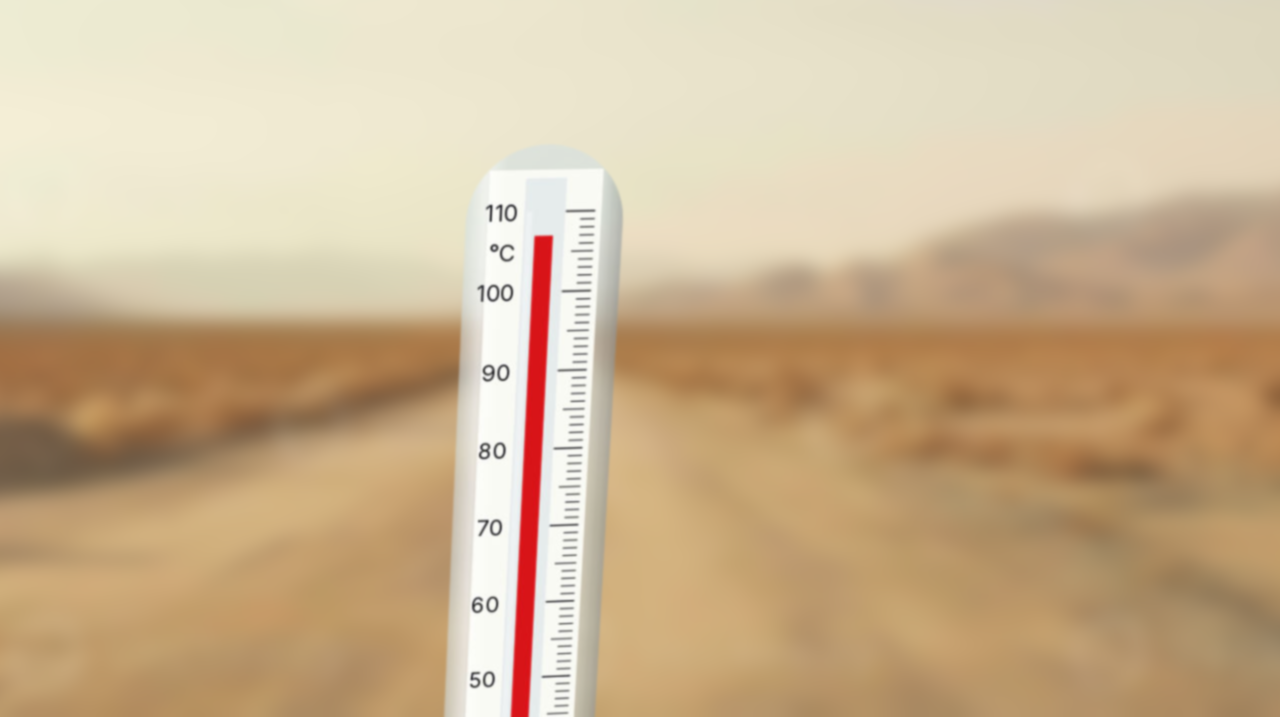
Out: value=107 unit=°C
